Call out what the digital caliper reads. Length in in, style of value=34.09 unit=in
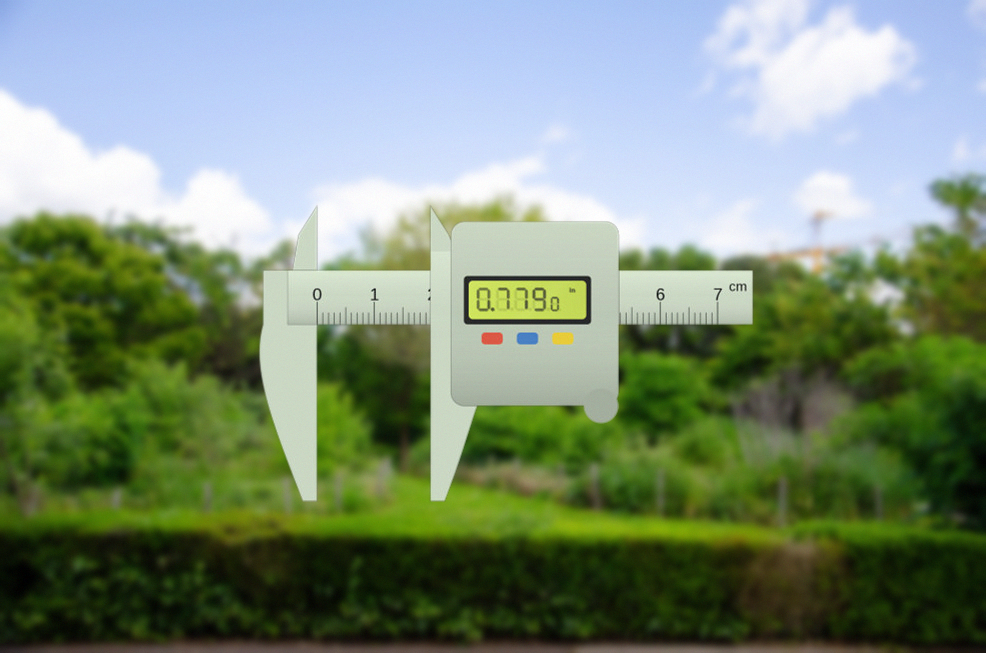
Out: value=0.7790 unit=in
